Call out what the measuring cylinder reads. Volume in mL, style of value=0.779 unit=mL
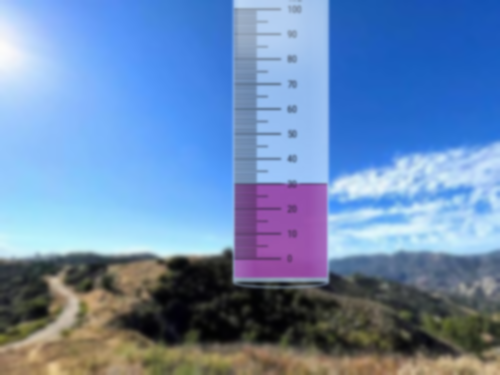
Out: value=30 unit=mL
